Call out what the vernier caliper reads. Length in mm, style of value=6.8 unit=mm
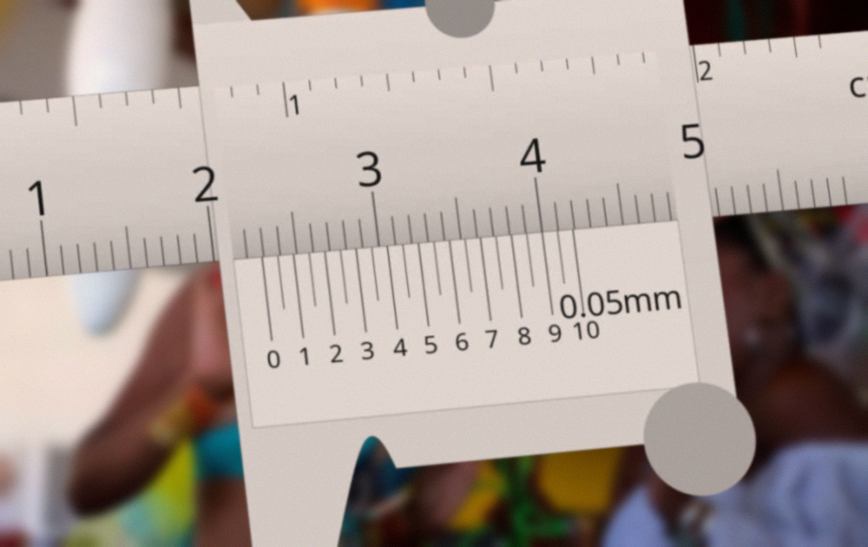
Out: value=22.9 unit=mm
